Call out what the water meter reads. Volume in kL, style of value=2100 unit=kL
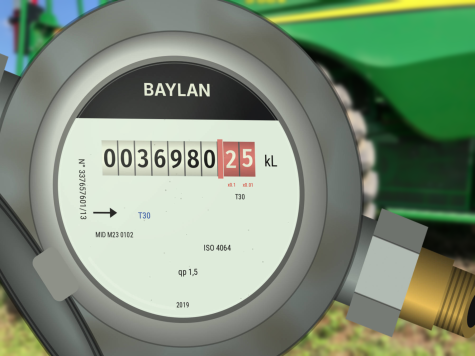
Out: value=36980.25 unit=kL
